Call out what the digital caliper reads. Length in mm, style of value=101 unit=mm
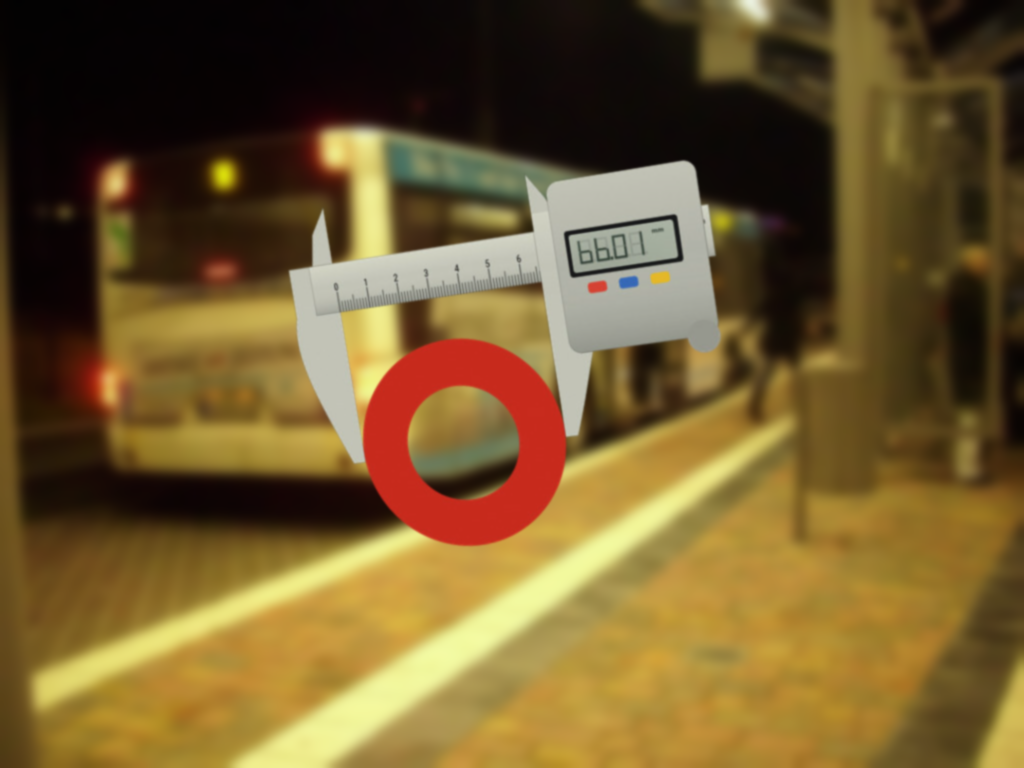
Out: value=66.01 unit=mm
